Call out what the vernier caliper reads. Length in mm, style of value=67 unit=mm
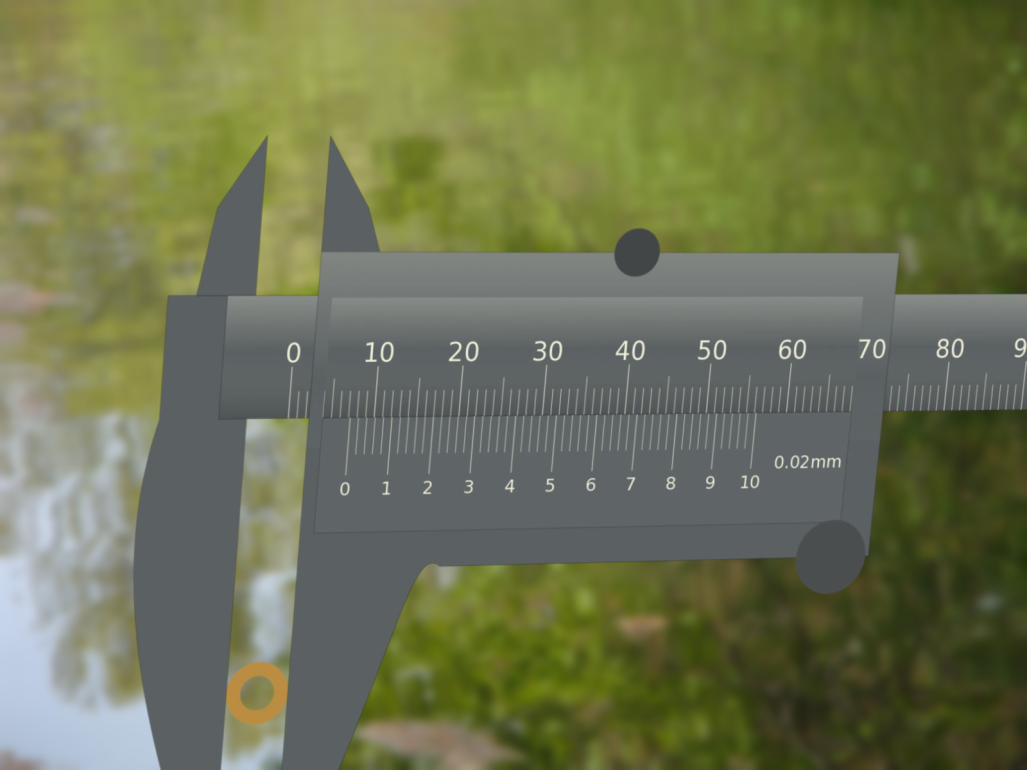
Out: value=7.2 unit=mm
